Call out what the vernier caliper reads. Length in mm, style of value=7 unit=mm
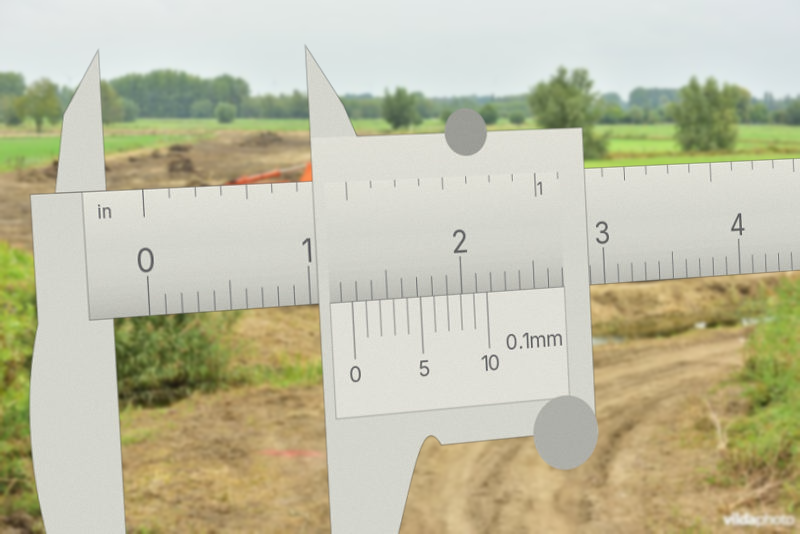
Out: value=12.7 unit=mm
